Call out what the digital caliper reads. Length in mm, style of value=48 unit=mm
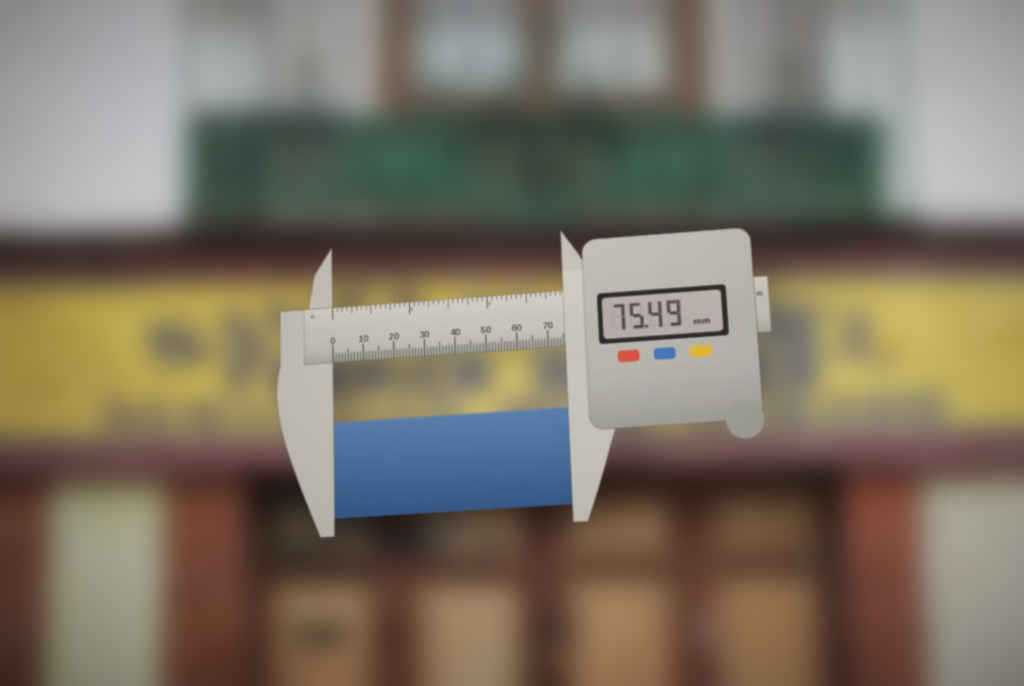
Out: value=75.49 unit=mm
